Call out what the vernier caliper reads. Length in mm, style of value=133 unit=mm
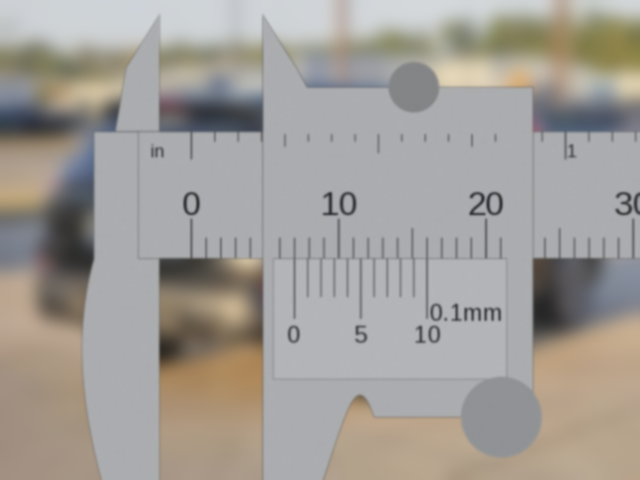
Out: value=7.0 unit=mm
